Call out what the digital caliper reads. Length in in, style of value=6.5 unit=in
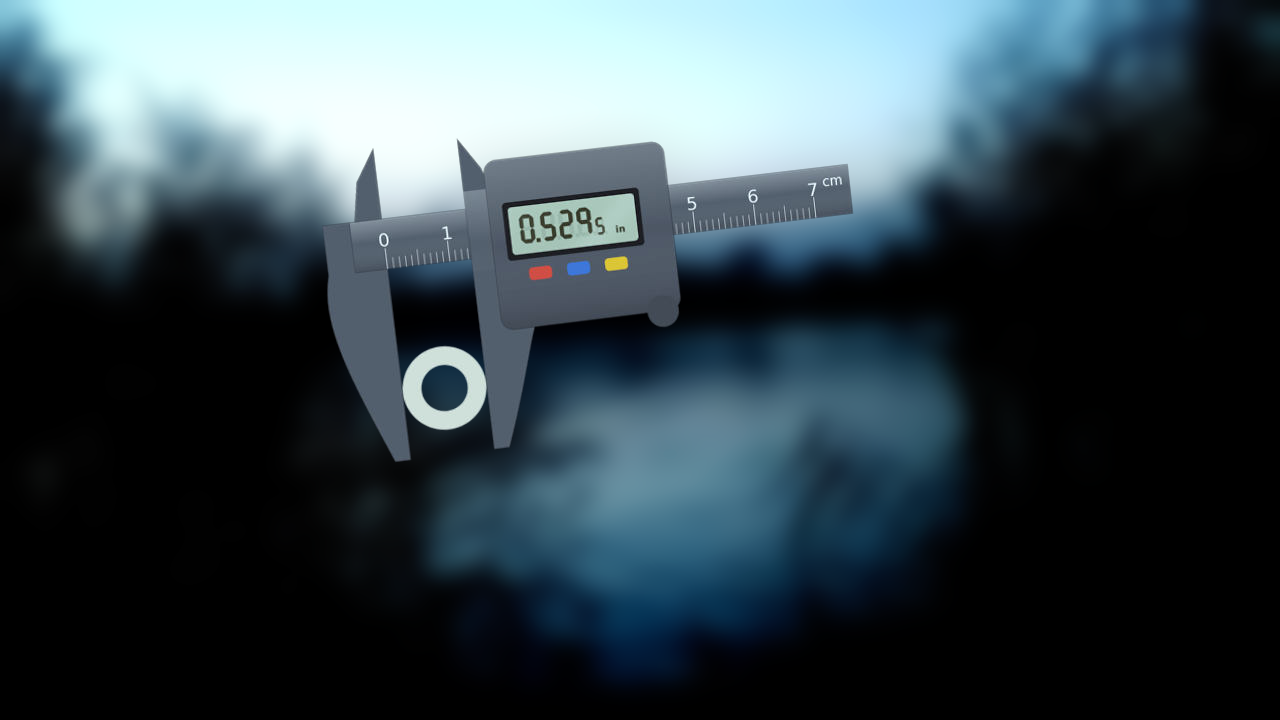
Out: value=0.5295 unit=in
